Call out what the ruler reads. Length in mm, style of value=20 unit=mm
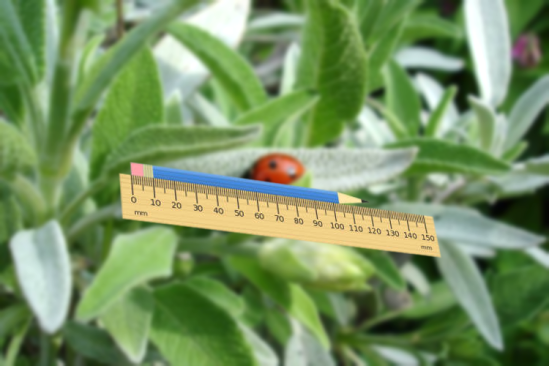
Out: value=120 unit=mm
